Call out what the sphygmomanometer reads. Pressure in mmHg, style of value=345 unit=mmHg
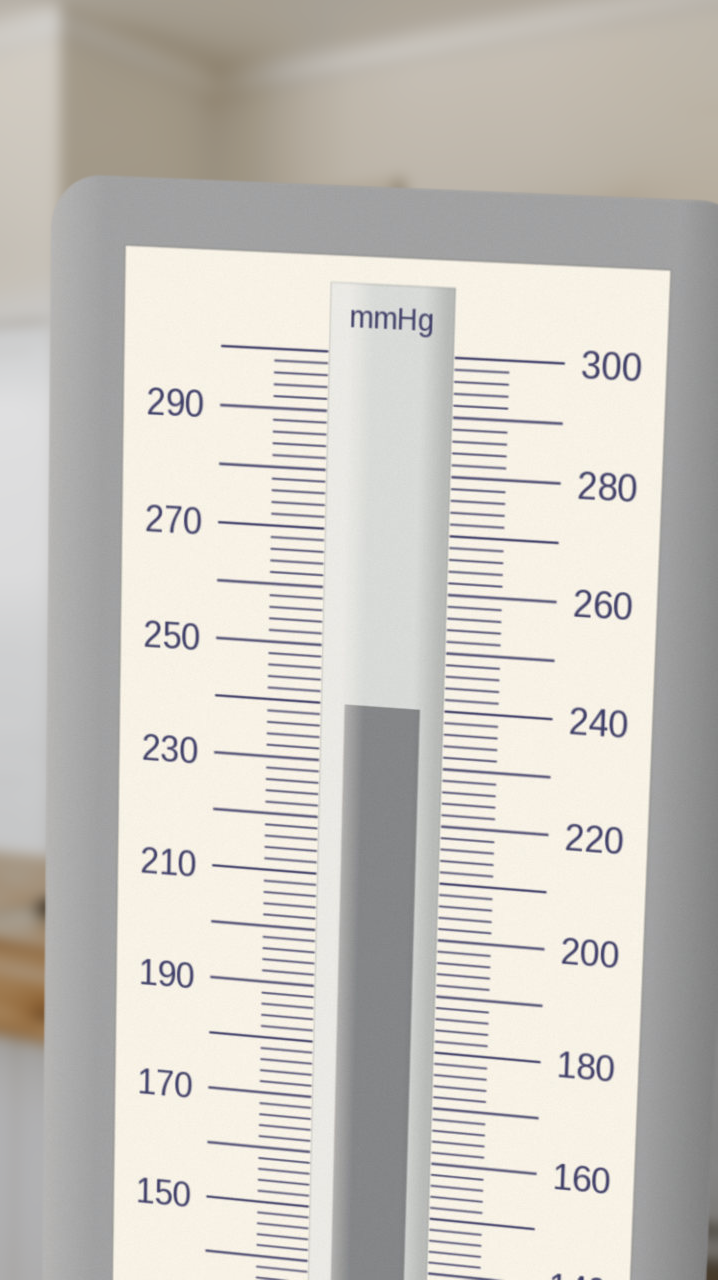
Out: value=240 unit=mmHg
